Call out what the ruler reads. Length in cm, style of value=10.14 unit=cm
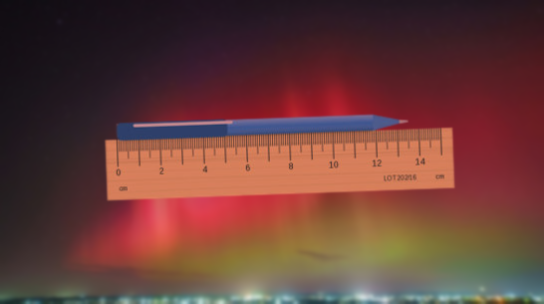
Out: value=13.5 unit=cm
